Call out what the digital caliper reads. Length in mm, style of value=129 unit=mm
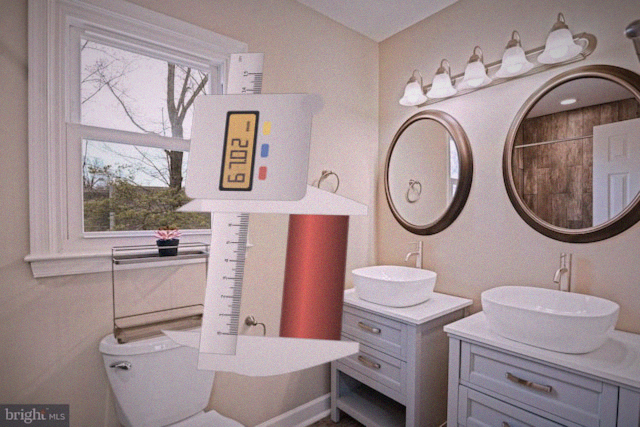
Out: value=67.02 unit=mm
